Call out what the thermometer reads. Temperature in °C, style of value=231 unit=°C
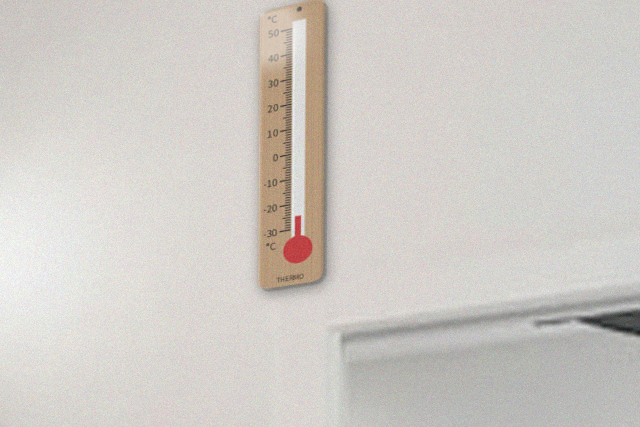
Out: value=-25 unit=°C
